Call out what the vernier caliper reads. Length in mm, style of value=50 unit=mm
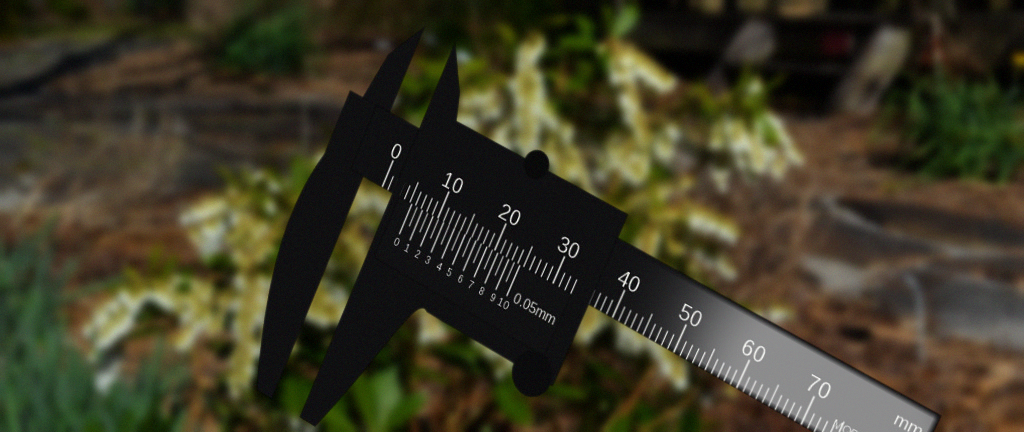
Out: value=5.4 unit=mm
